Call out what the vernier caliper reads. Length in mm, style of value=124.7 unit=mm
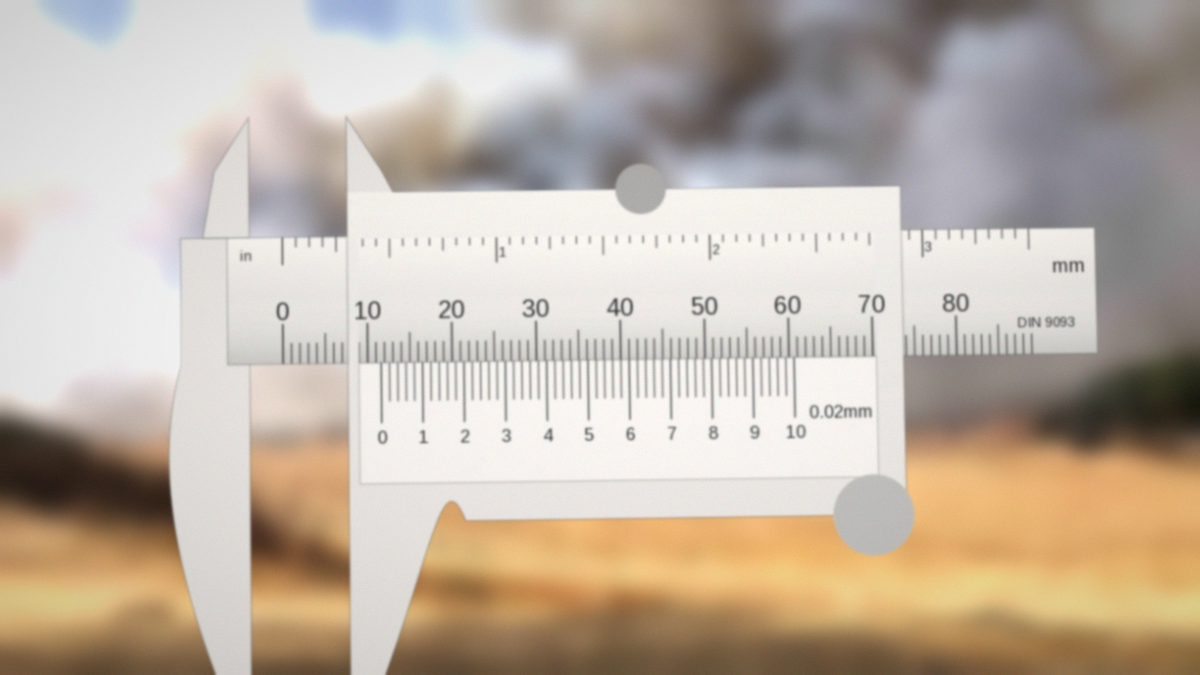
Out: value=11.6 unit=mm
